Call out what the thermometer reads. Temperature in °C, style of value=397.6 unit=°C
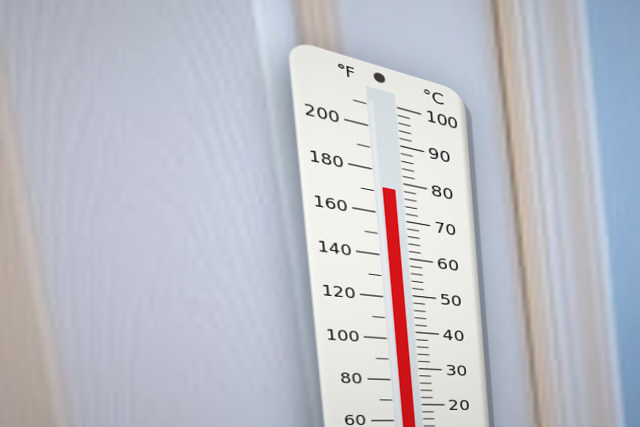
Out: value=78 unit=°C
